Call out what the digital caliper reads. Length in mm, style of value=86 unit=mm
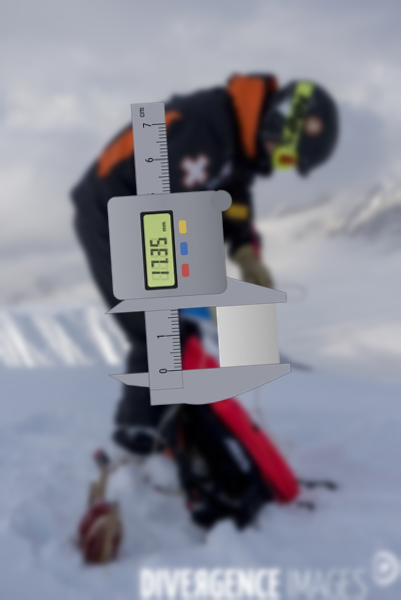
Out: value=17.35 unit=mm
